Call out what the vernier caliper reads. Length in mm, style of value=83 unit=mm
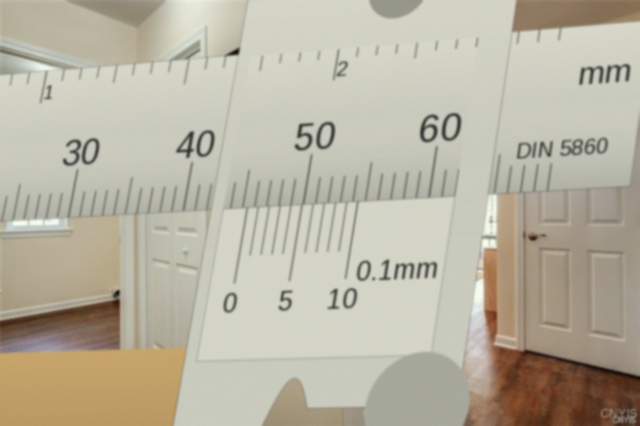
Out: value=45.4 unit=mm
